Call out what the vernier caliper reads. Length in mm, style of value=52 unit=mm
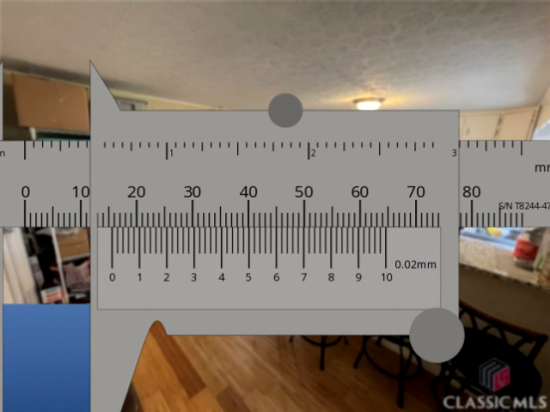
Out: value=15.6 unit=mm
